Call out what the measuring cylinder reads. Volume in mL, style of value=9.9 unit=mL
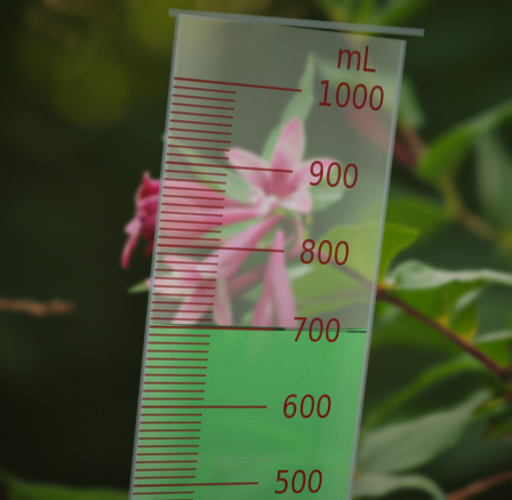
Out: value=700 unit=mL
